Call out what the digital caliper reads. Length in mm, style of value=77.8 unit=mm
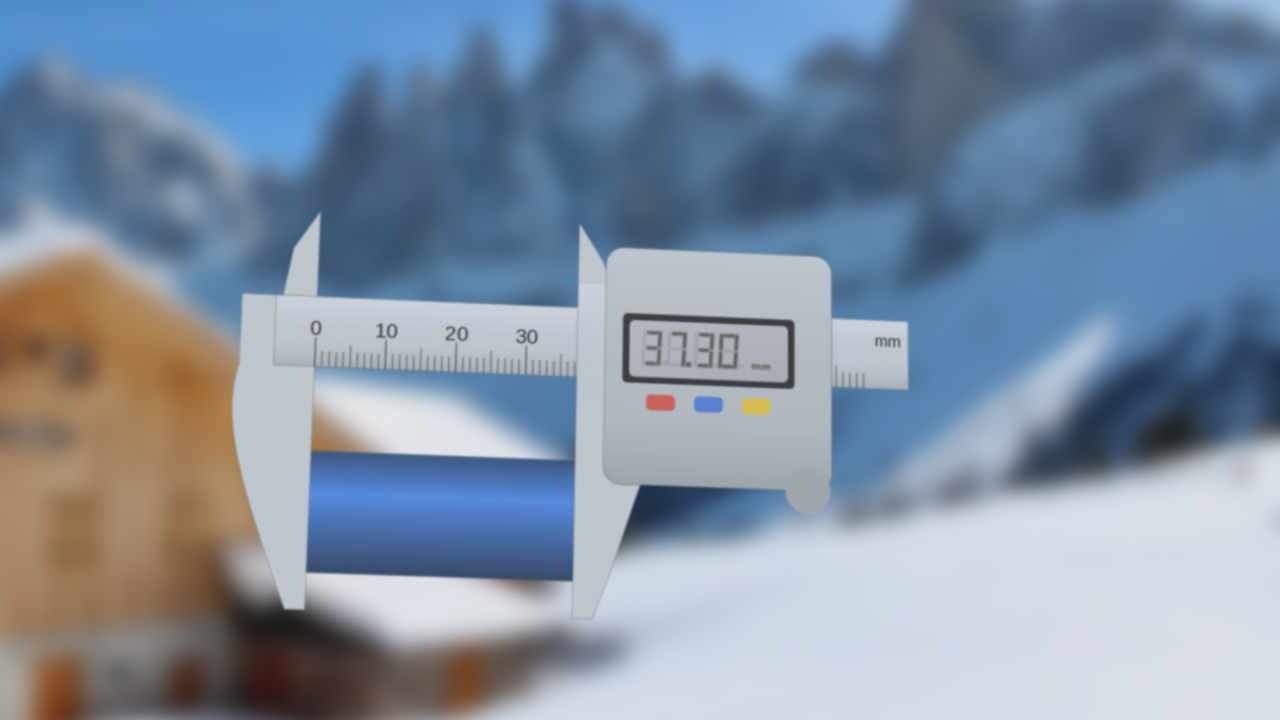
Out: value=37.30 unit=mm
